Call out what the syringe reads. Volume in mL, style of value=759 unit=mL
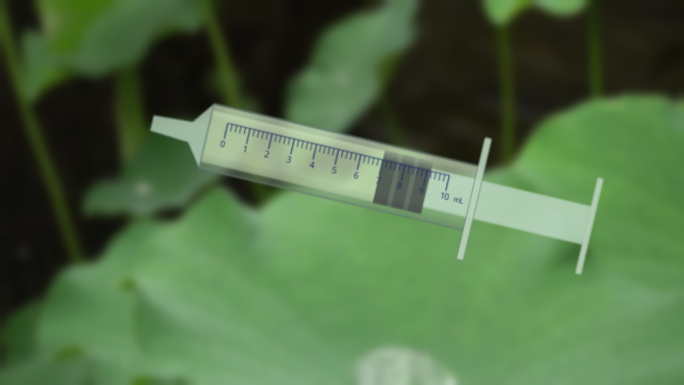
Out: value=7 unit=mL
